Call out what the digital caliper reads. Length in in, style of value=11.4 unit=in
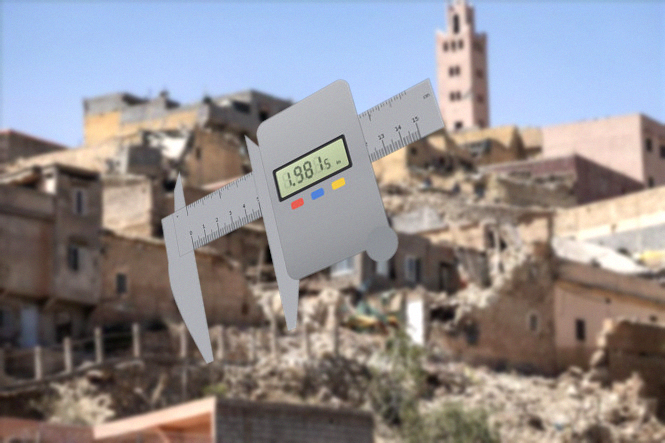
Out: value=1.9815 unit=in
